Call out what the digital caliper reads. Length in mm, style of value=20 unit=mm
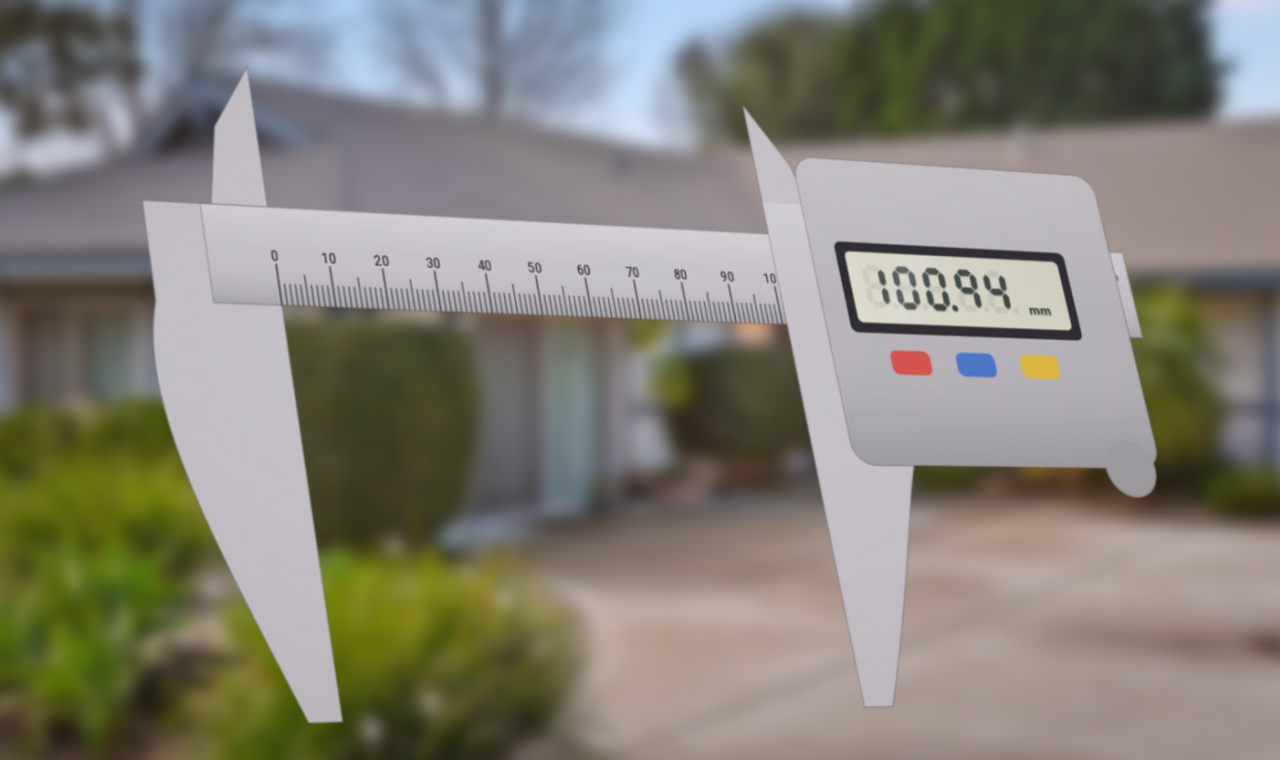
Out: value=100.94 unit=mm
